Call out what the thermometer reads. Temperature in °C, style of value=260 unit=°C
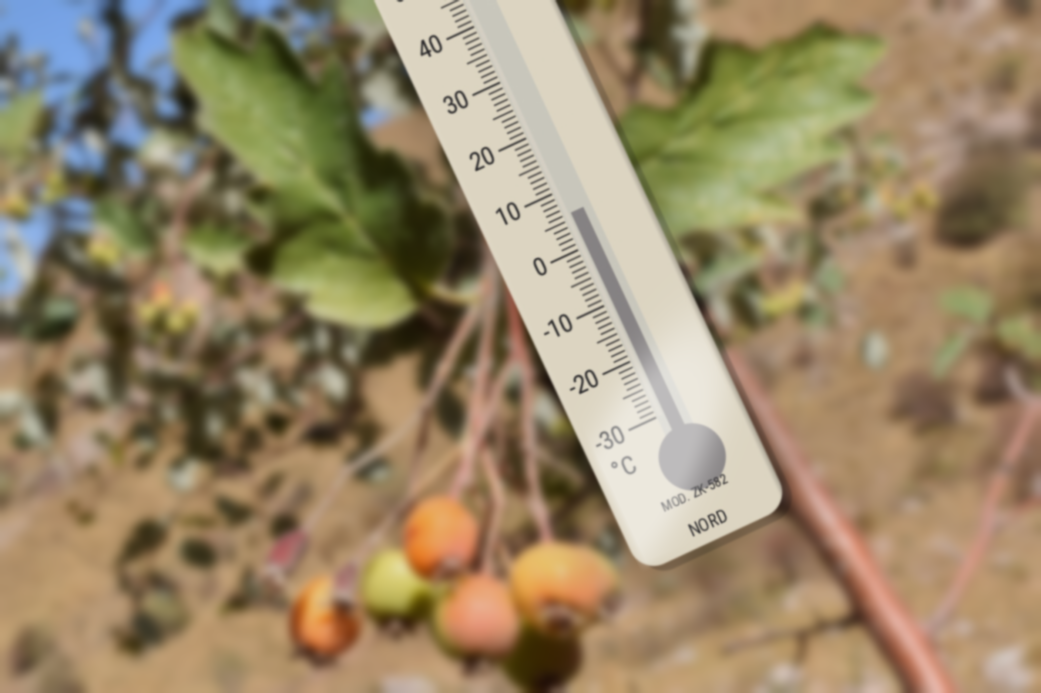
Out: value=6 unit=°C
